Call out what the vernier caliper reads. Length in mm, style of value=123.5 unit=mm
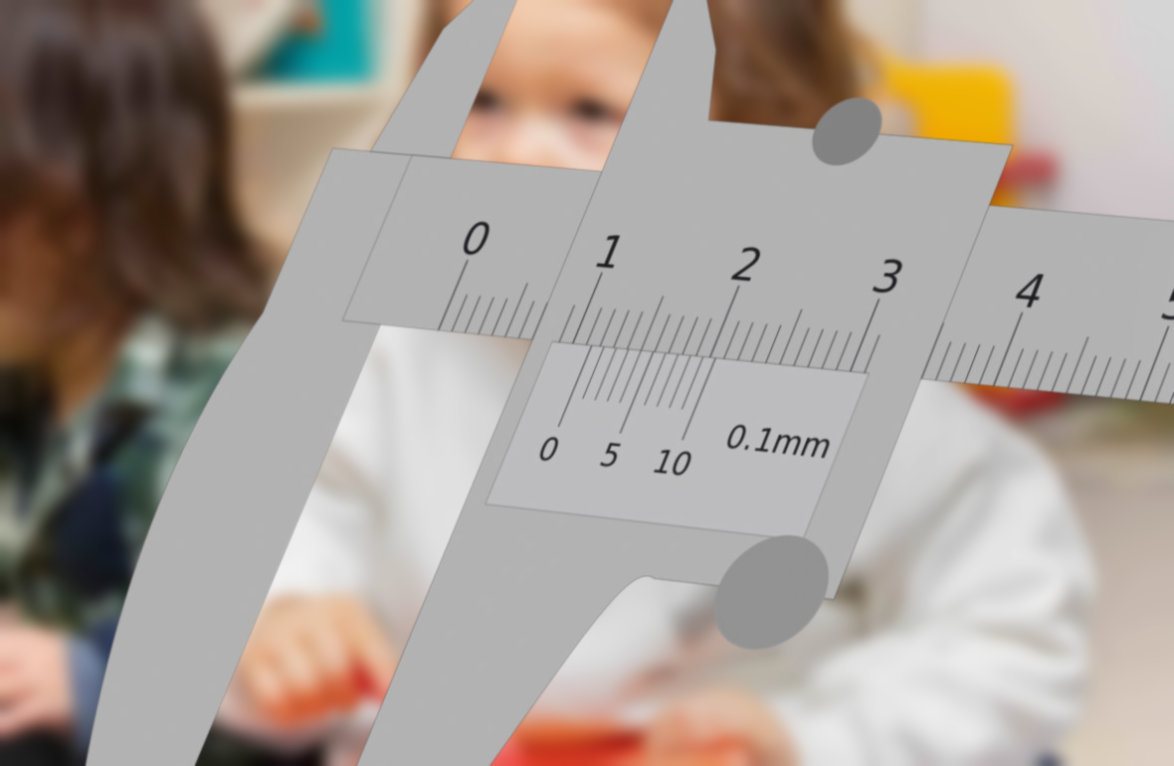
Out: value=11.4 unit=mm
